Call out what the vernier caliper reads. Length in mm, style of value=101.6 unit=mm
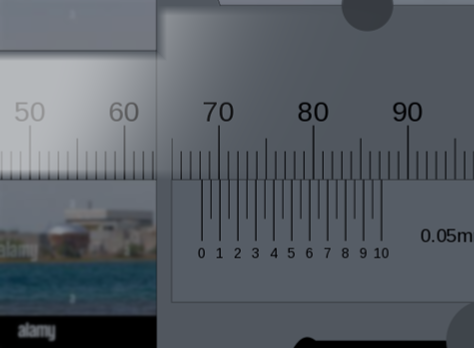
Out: value=68.2 unit=mm
